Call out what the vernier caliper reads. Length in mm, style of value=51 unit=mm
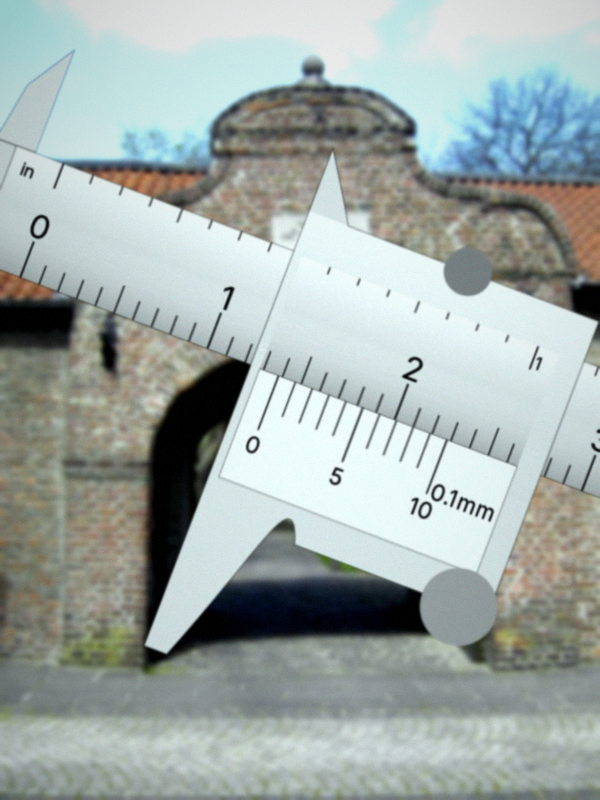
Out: value=13.8 unit=mm
